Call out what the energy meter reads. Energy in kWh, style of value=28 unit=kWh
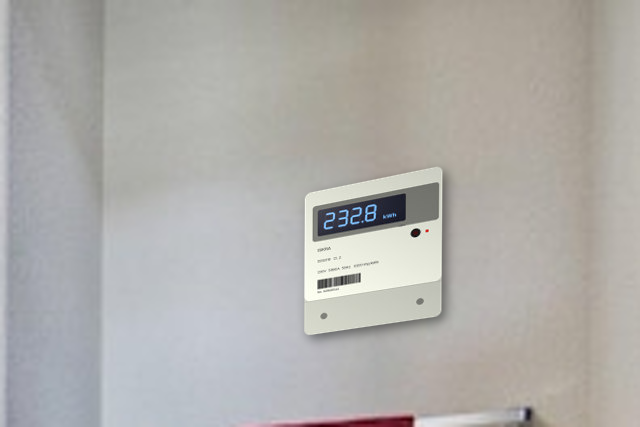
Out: value=232.8 unit=kWh
